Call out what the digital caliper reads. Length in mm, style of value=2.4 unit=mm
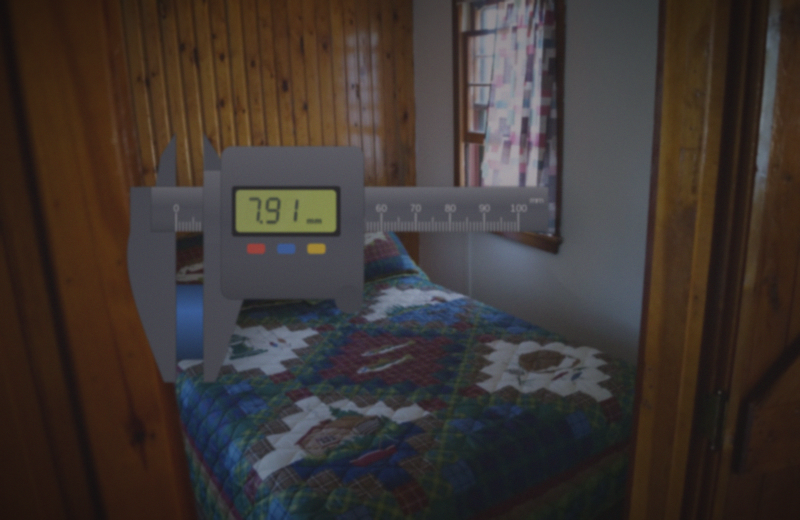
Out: value=7.91 unit=mm
